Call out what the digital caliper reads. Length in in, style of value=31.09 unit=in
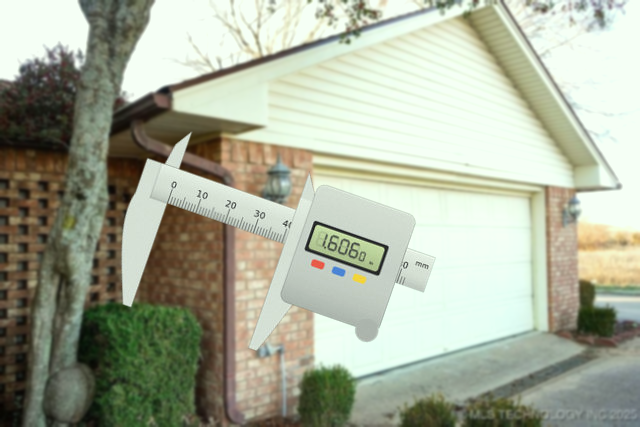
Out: value=1.6060 unit=in
